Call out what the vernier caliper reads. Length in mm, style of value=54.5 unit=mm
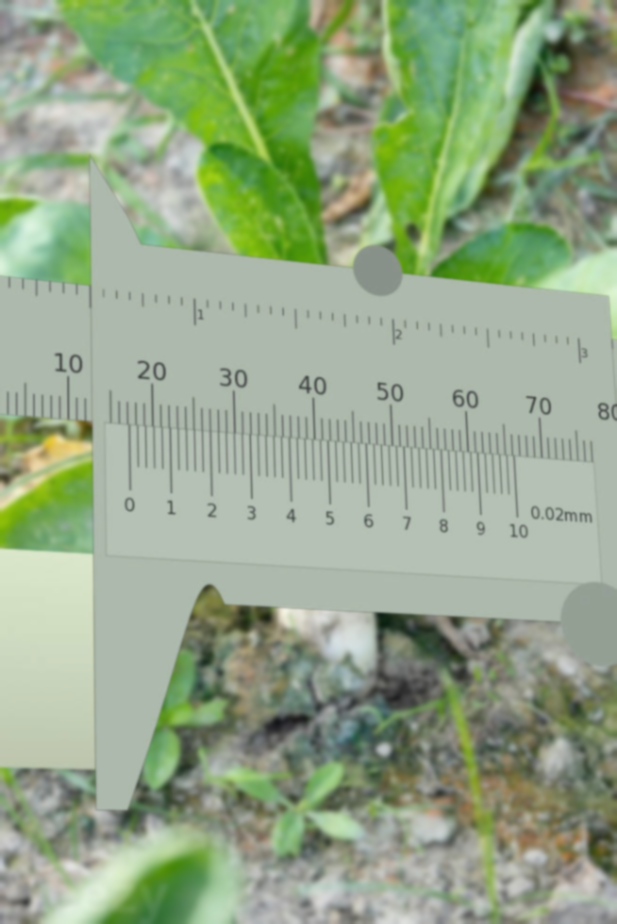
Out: value=17.2 unit=mm
